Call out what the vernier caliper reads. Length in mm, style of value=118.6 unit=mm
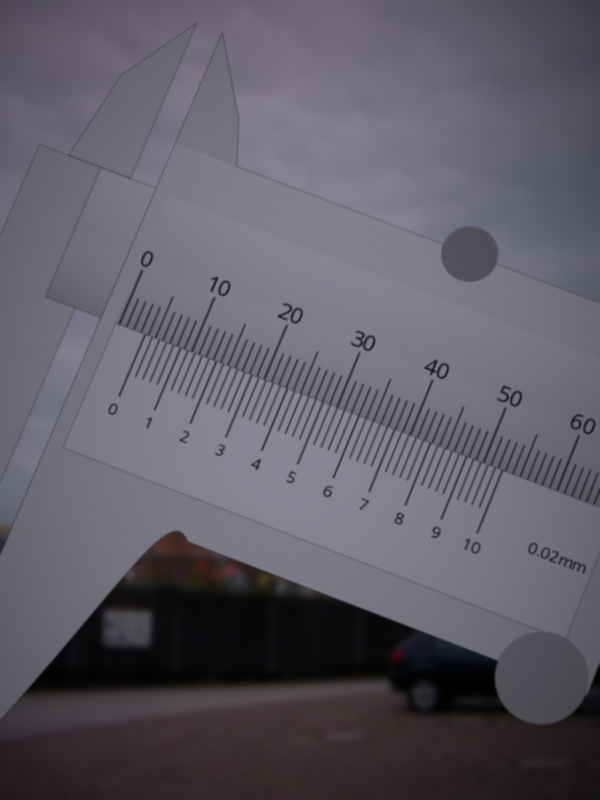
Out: value=3.6 unit=mm
